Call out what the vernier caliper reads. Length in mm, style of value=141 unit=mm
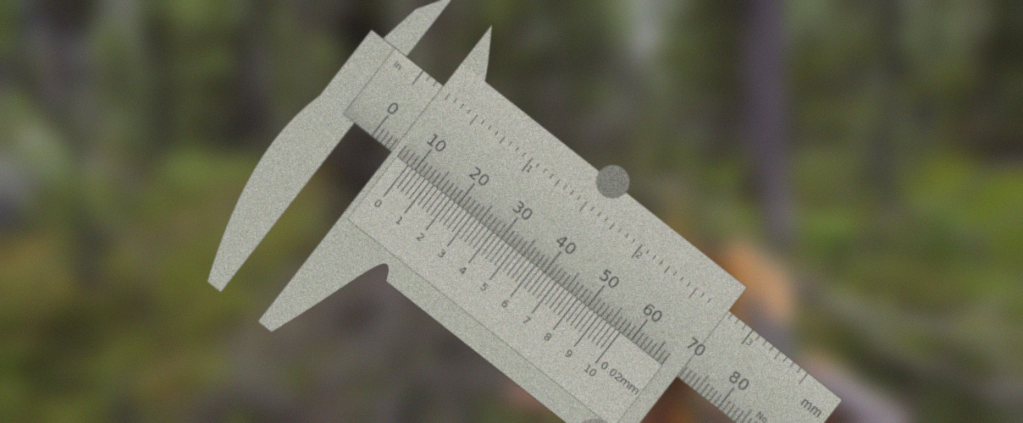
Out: value=8.5 unit=mm
